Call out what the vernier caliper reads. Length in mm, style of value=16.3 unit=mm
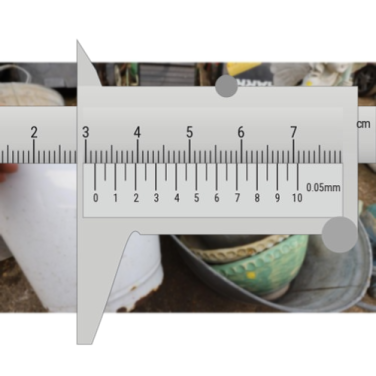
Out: value=31.8 unit=mm
